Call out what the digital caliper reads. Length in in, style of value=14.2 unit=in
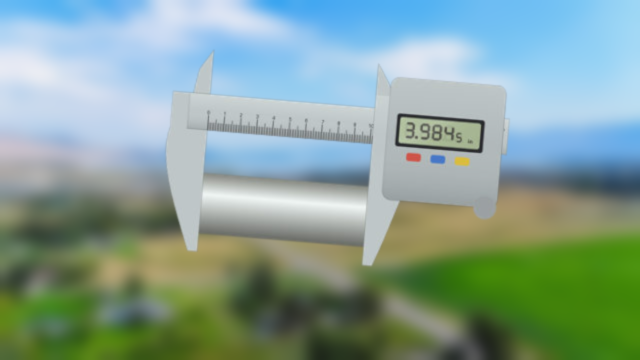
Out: value=3.9845 unit=in
